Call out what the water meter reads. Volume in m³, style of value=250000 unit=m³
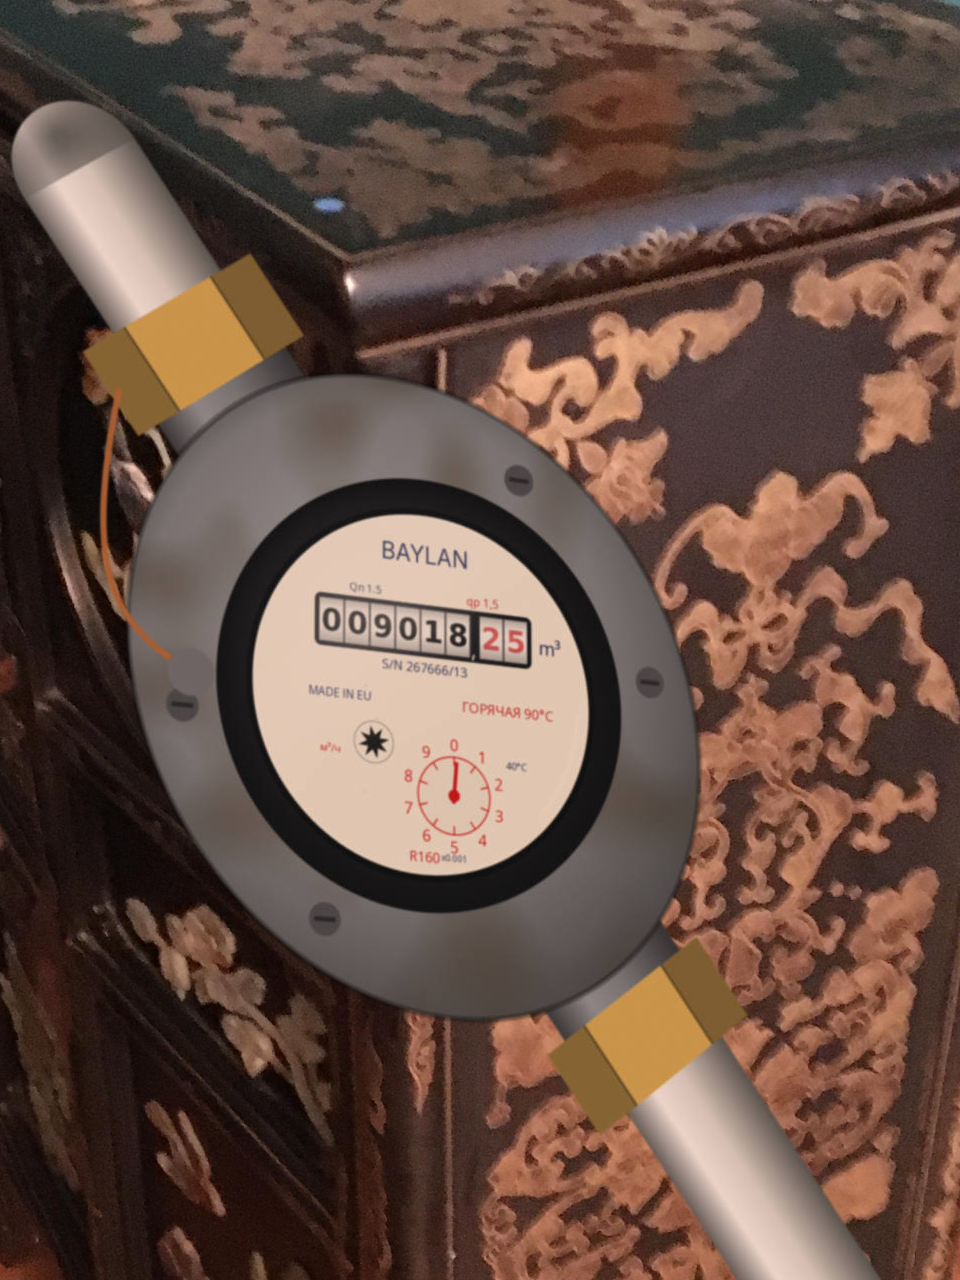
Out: value=9018.250 unit=m³
